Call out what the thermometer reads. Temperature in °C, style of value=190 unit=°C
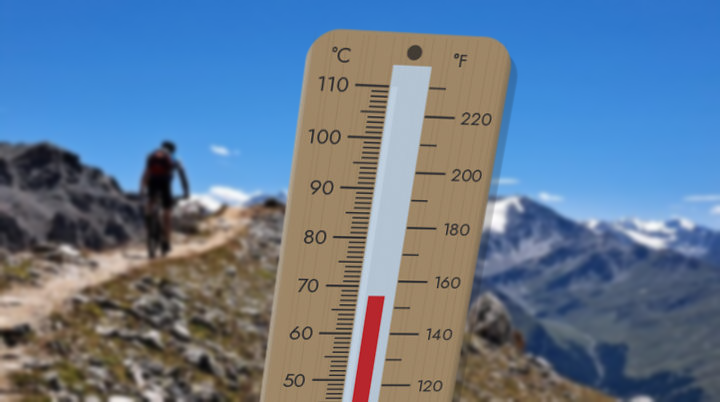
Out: value=68 unit=°C
